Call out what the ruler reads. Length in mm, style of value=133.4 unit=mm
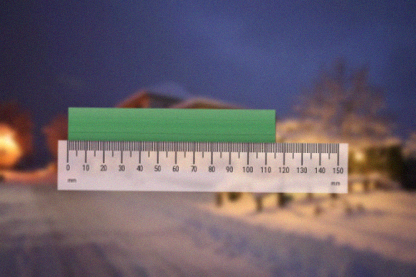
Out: value=115 unit=mm
